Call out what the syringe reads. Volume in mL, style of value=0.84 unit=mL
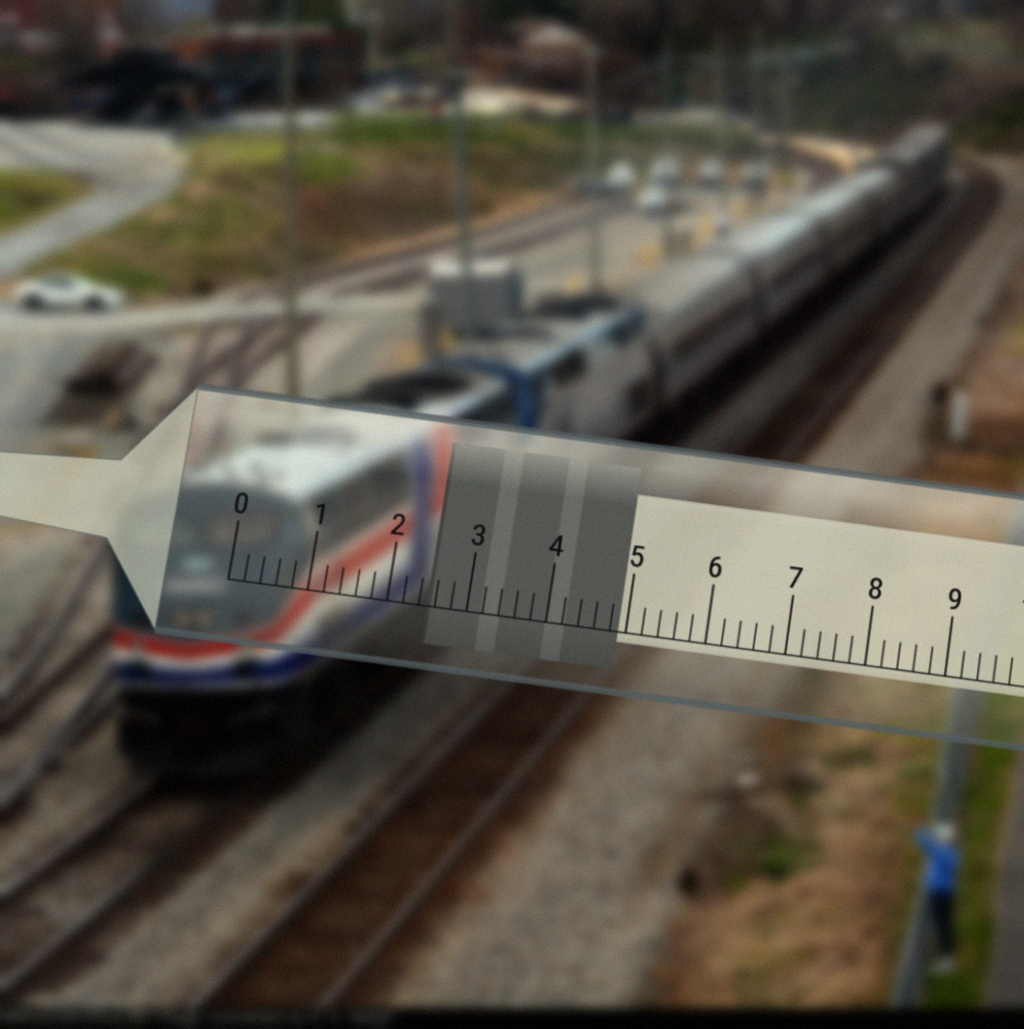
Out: value=2.5 unit=mL
